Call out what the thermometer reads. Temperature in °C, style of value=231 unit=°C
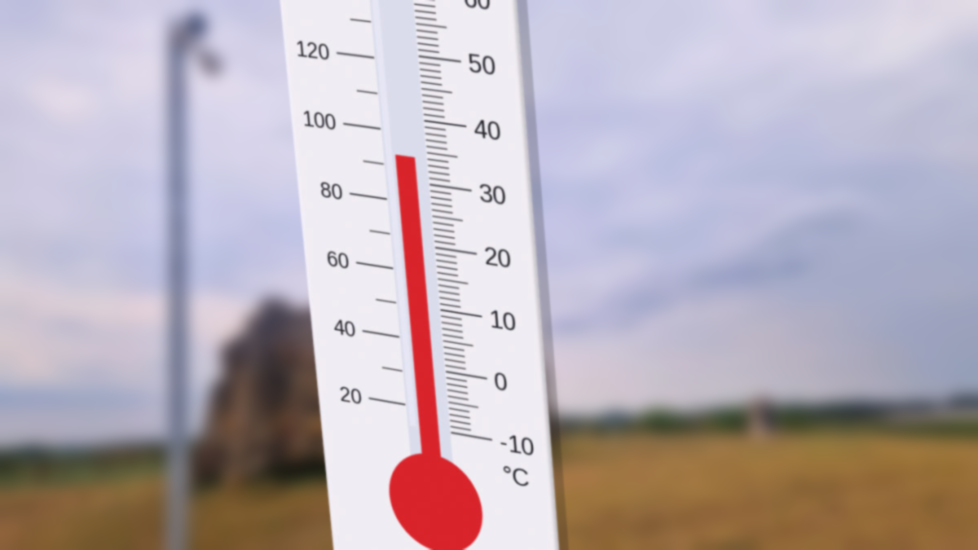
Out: value=34 unit=°C
